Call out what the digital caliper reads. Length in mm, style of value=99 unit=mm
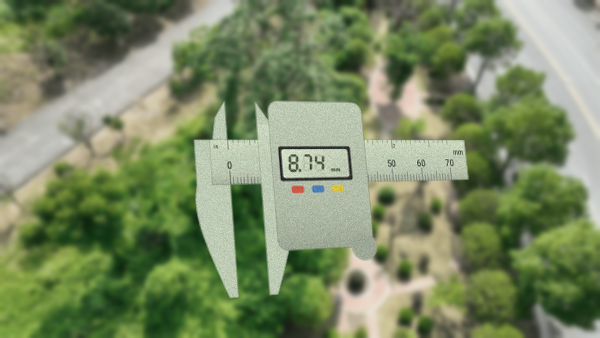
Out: value=8.74 unit=mm
